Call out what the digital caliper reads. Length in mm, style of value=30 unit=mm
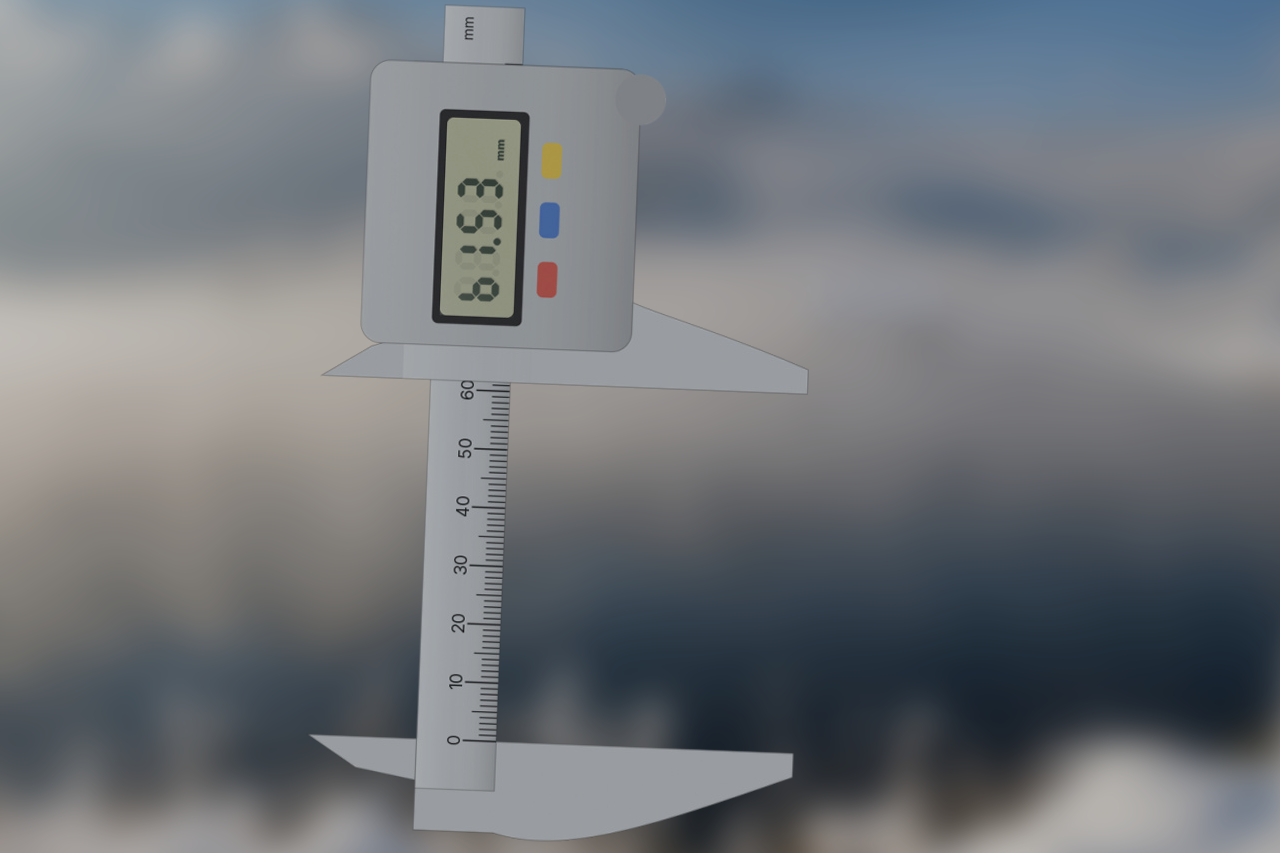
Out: value=61.53 unit=mm
